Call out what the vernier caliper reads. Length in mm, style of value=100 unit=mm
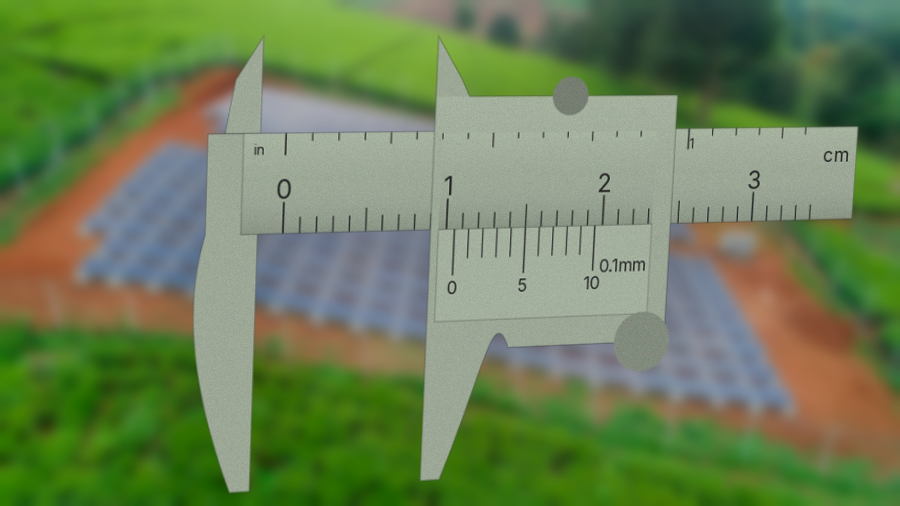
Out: value=10.5 unit=mm
